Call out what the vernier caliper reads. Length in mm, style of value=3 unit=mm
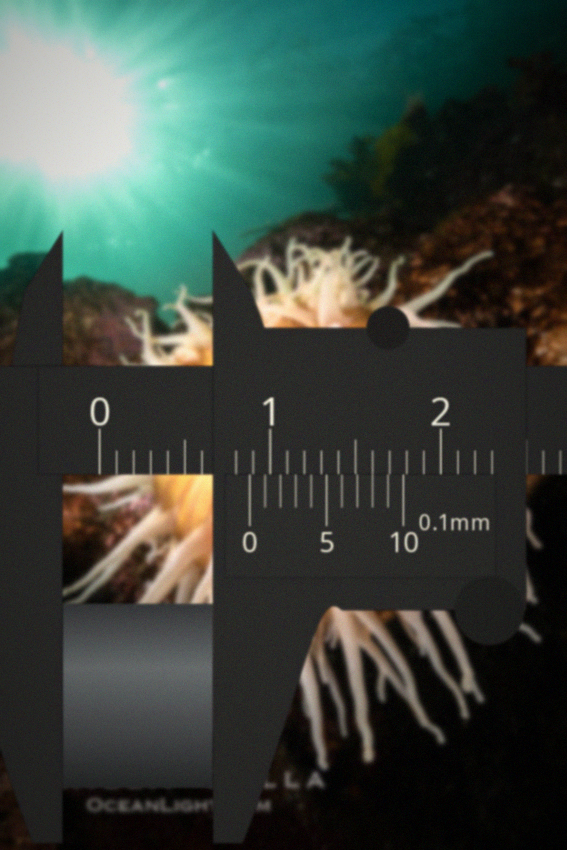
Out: value=8.8 unit=mm
